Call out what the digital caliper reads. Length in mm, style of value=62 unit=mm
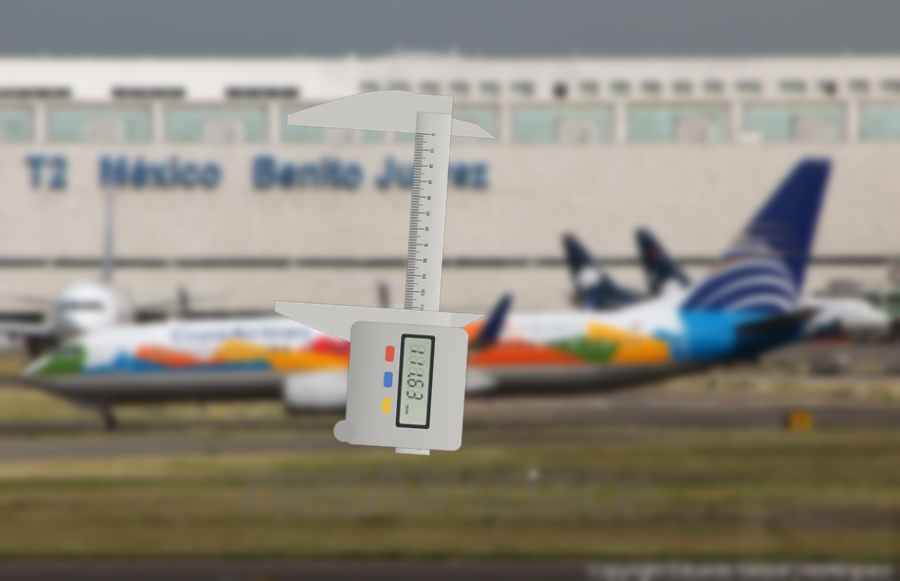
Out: value=111.63 unit=mm
